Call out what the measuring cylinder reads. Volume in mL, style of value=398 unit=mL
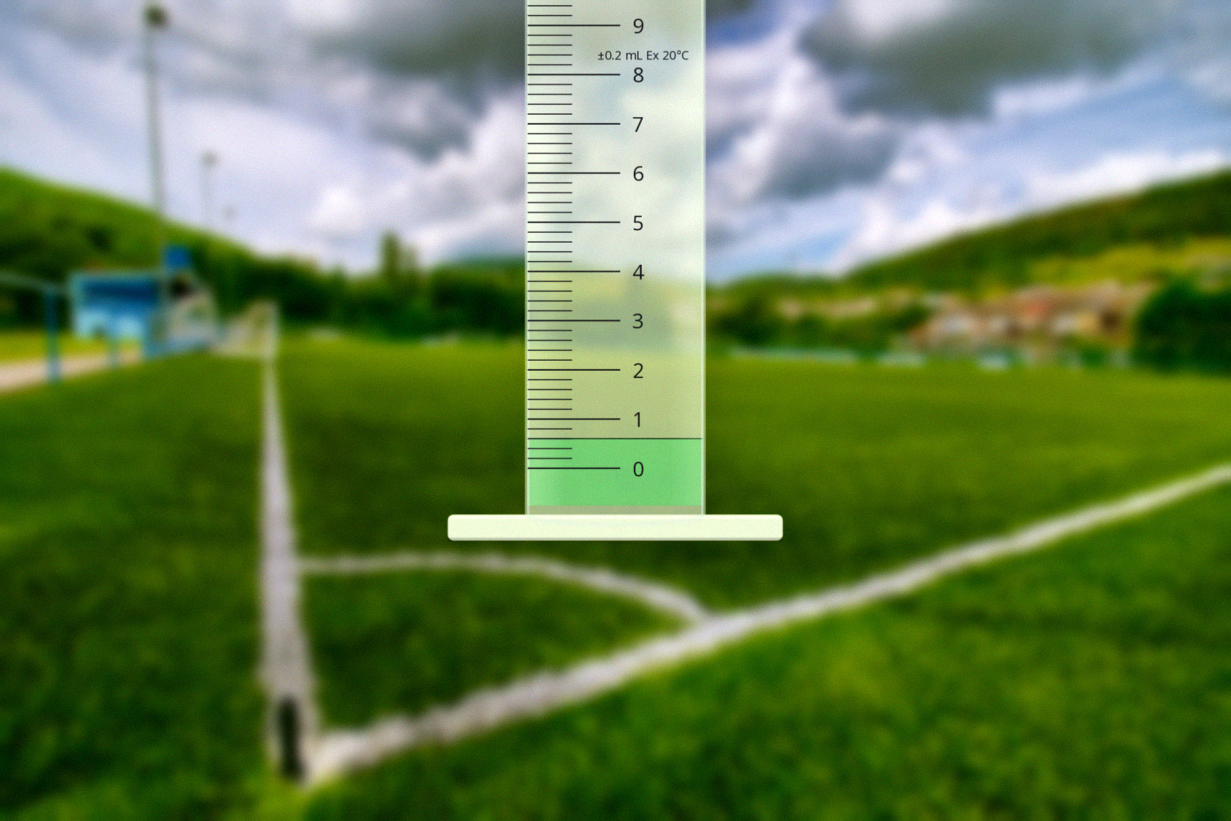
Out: value=0.6 unit=mL
